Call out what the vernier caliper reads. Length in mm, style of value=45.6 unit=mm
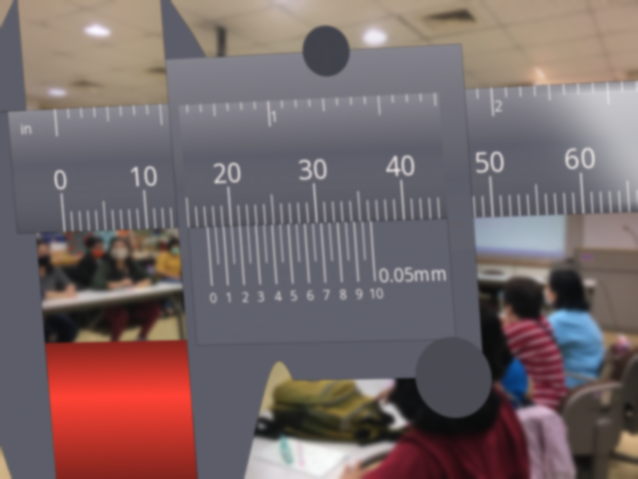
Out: value=17.2 unit=mm
